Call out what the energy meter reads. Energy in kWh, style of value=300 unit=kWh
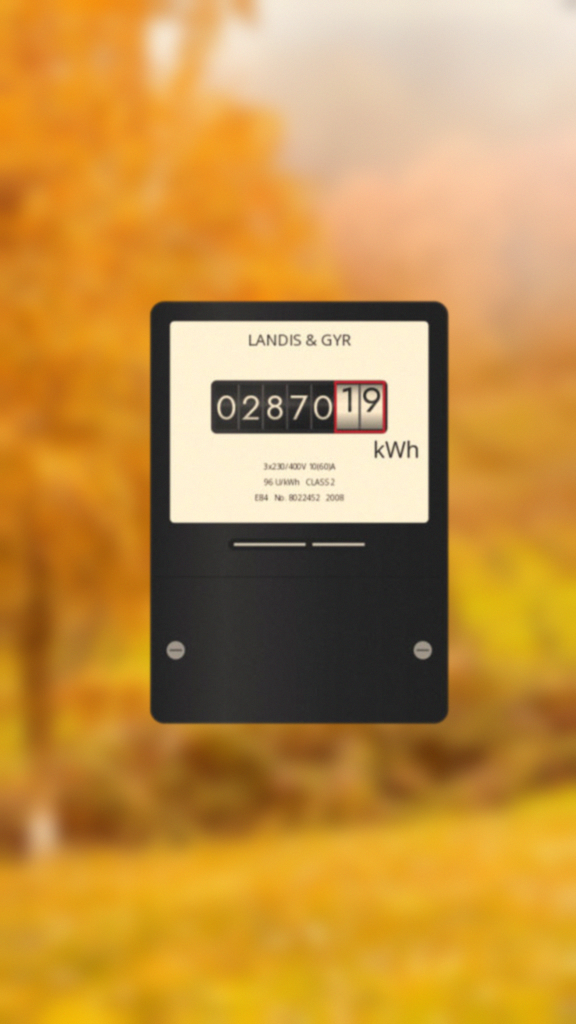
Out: value=2870.19 unit=kWh
